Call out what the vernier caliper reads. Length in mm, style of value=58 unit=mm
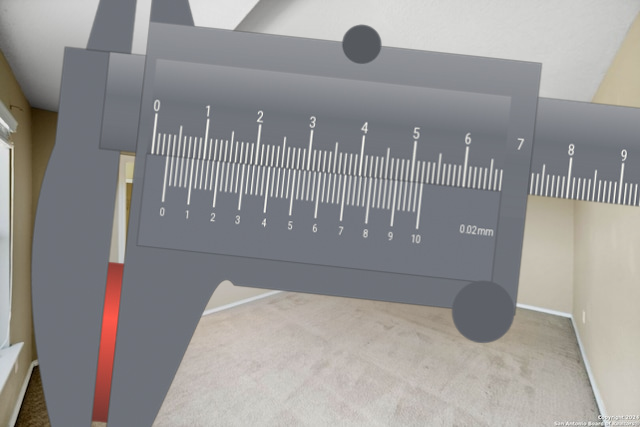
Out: value=3.0 unit=mm
